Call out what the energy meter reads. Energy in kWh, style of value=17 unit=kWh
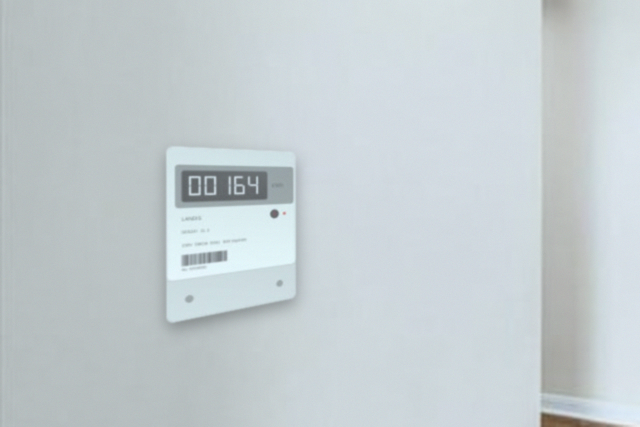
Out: value=164 unit=kWh
